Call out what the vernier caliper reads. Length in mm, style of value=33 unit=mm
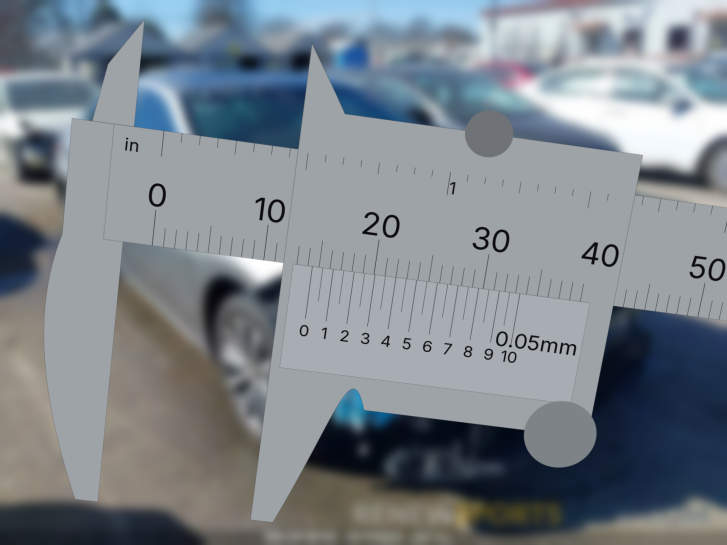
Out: value=14.4 unit=mm
